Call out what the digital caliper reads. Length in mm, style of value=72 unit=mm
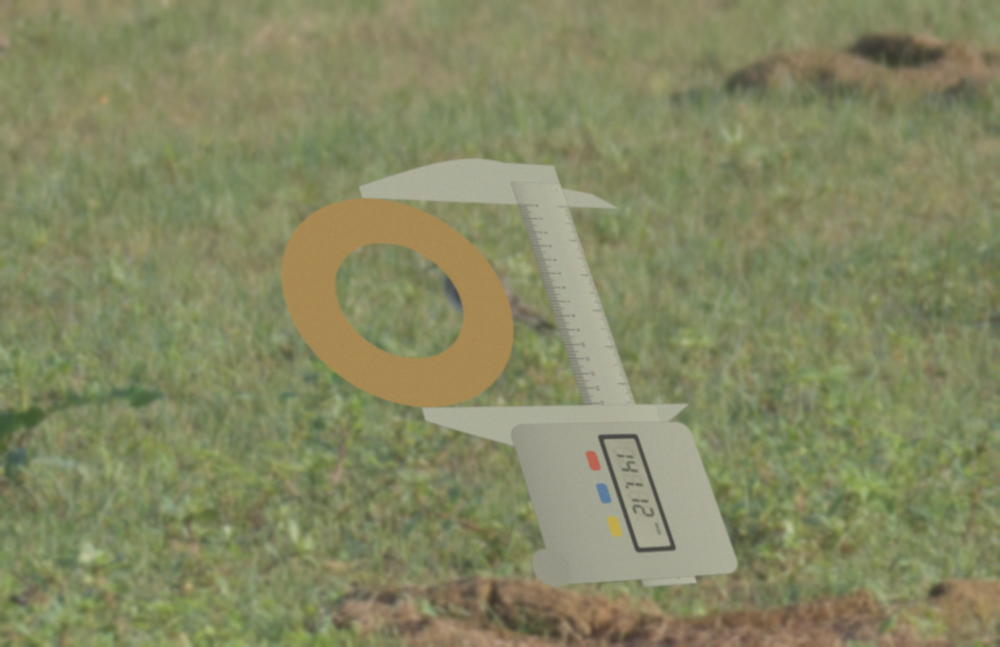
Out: value=141.12 unit=mm
